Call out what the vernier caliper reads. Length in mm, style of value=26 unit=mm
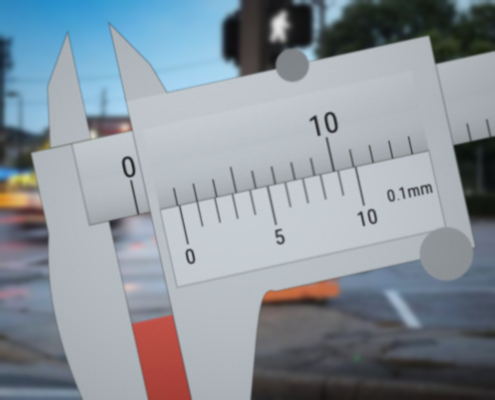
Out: value=2.1 unit=mm
